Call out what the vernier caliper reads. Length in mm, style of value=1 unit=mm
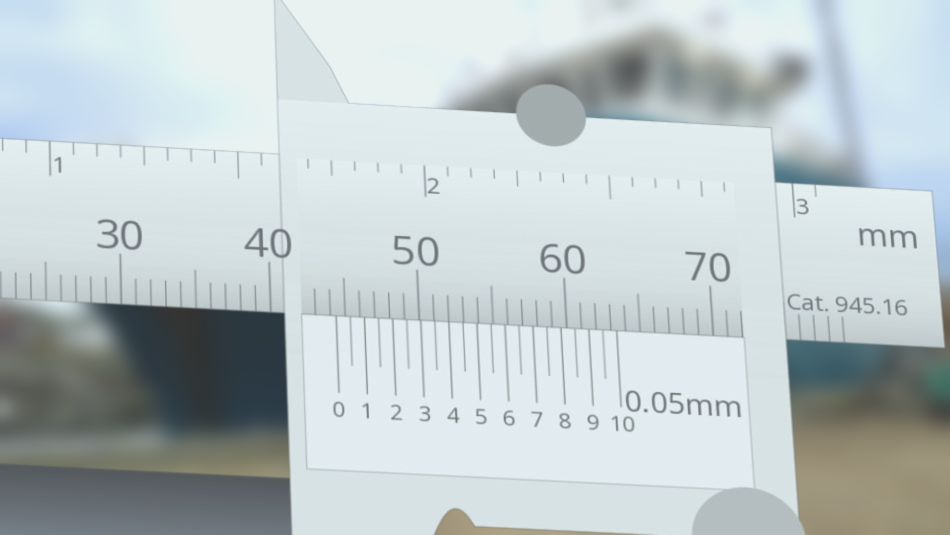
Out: value=44.4 unit=mm
